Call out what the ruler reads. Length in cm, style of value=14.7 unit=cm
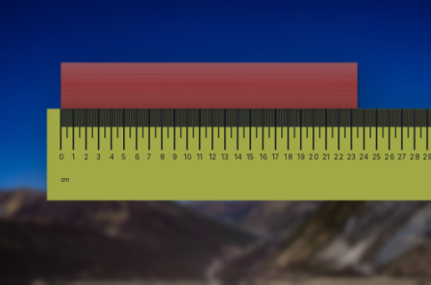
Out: value=23.5 unit=cm
